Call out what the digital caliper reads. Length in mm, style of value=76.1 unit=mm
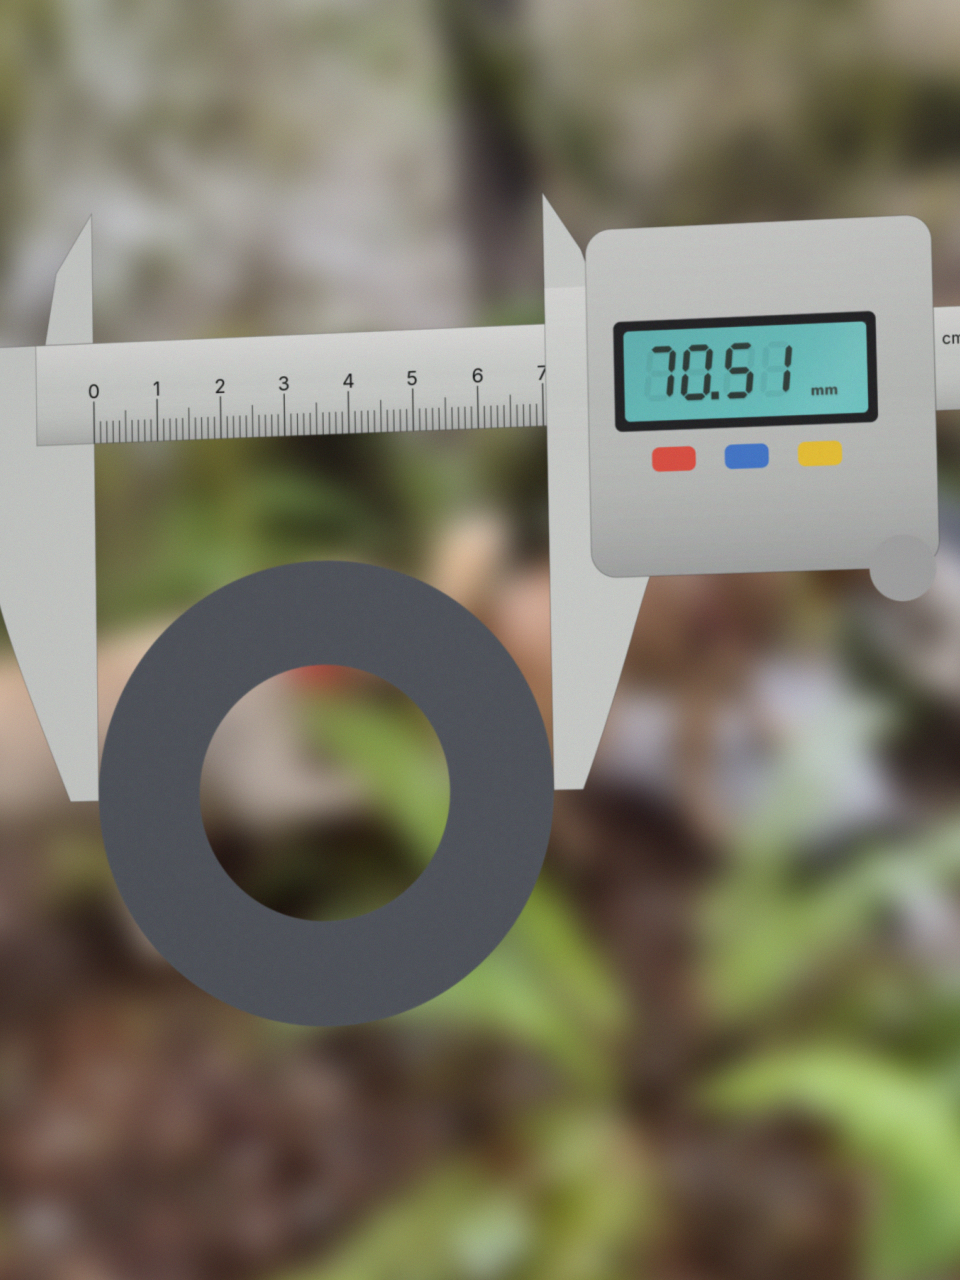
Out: value=70.51 unit=mm
